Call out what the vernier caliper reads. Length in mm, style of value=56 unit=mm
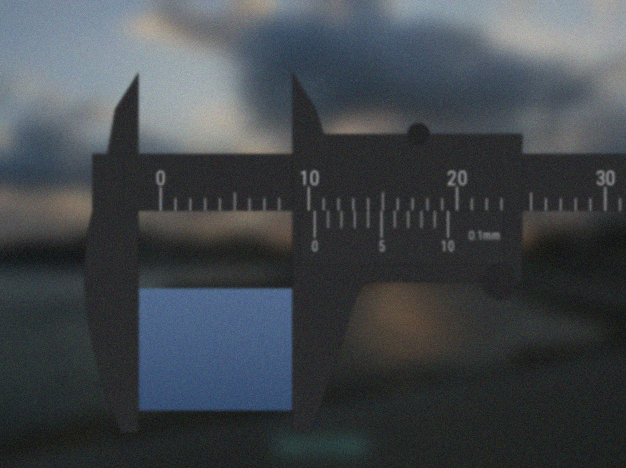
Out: value=10.4 unit=mm
